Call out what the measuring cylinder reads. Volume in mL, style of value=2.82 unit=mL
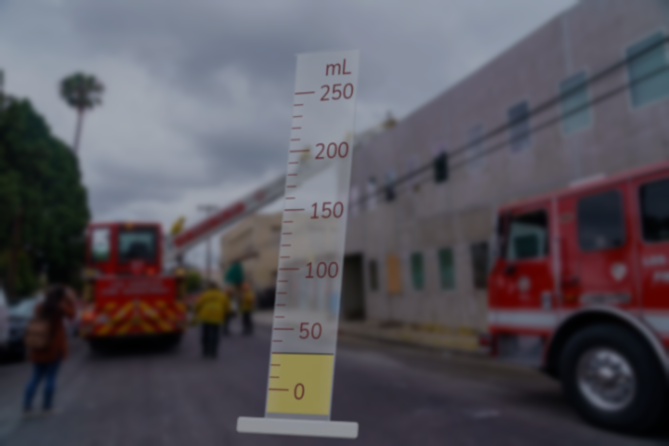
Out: value=30 unit=mL
